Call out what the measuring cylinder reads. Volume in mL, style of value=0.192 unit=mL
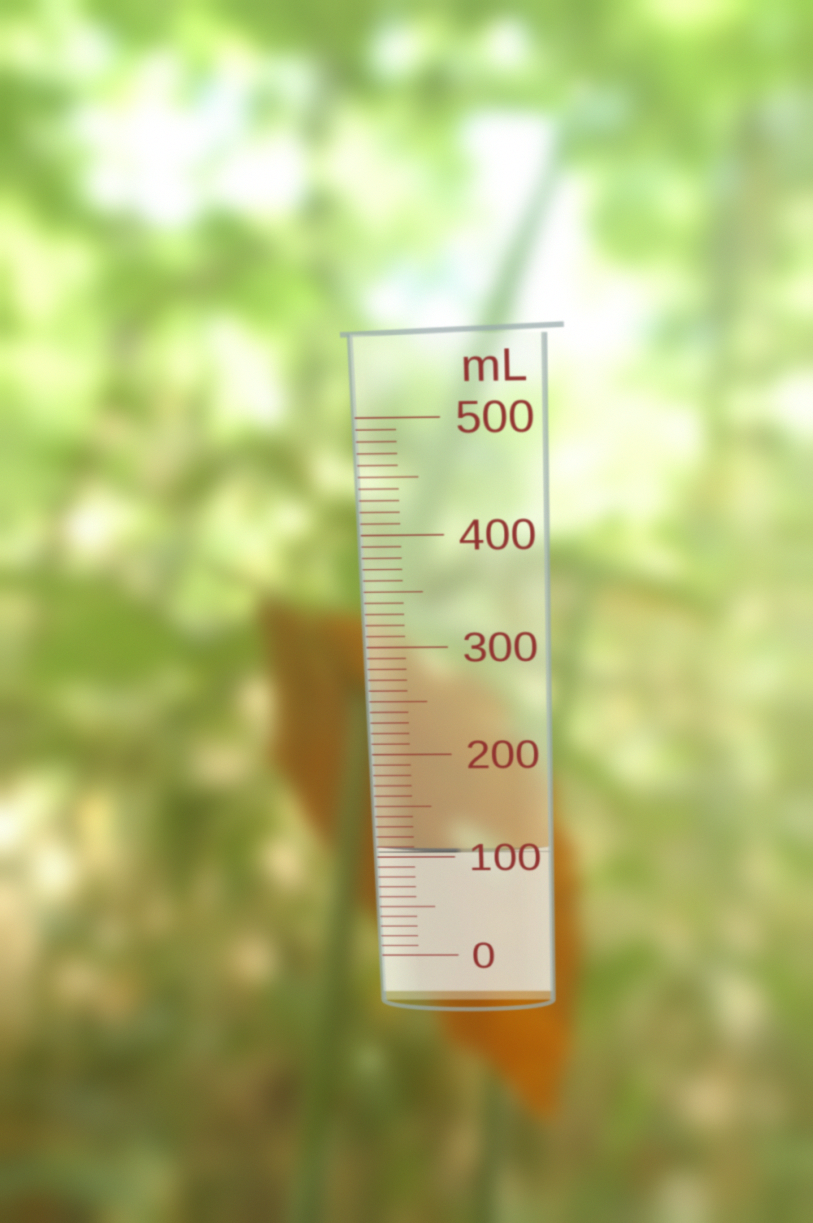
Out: value=105 unit=mL
